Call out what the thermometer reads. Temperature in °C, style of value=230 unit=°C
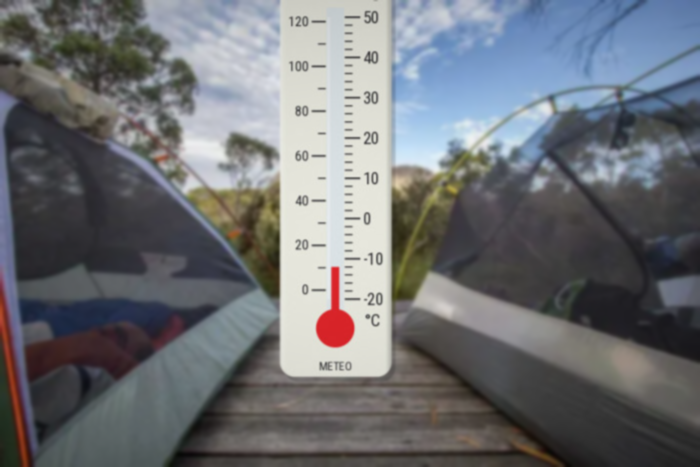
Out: value=-12 unit=°C
